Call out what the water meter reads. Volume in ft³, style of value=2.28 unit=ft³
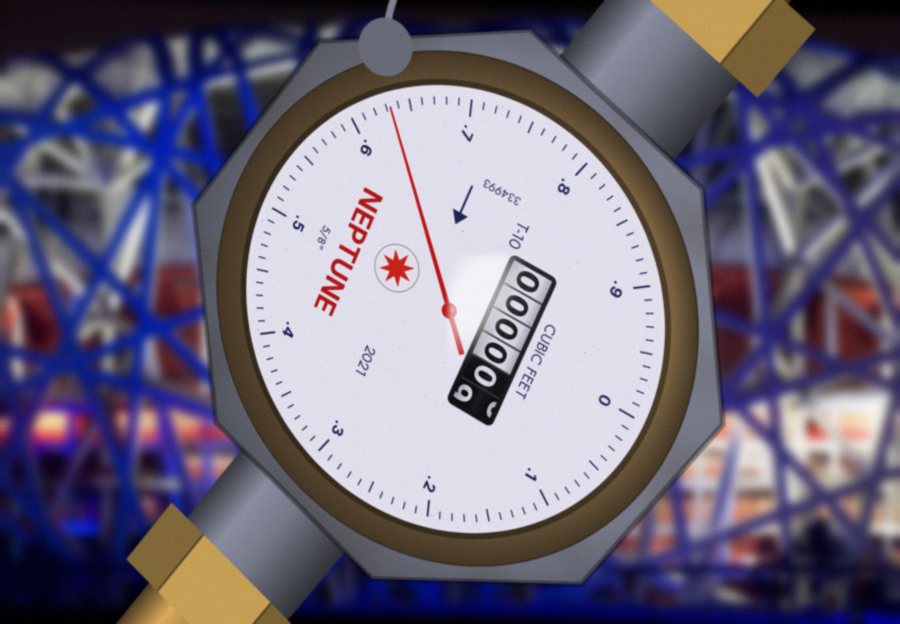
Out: value=8.63 unit=ft³
